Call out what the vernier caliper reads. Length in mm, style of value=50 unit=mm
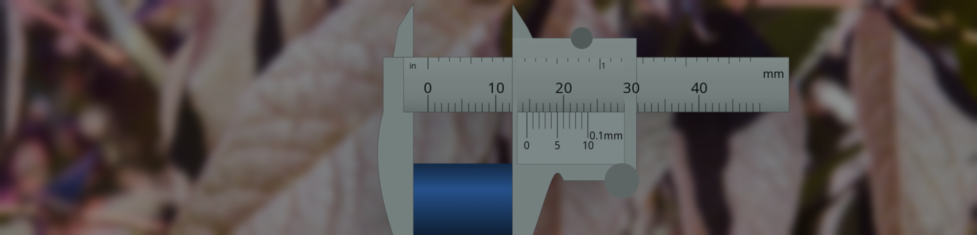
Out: value=14.6 unit=mm
